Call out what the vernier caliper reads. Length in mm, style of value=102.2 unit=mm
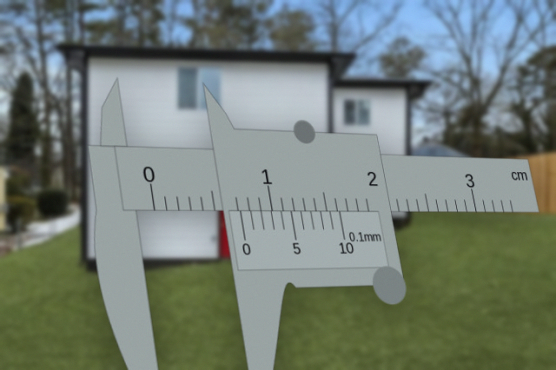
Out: value=7.2 unit=mm
